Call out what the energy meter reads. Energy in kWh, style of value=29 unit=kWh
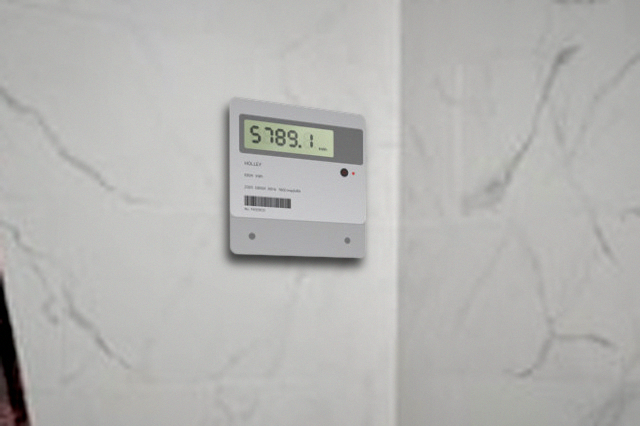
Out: value=5789.1 unit=kWh
